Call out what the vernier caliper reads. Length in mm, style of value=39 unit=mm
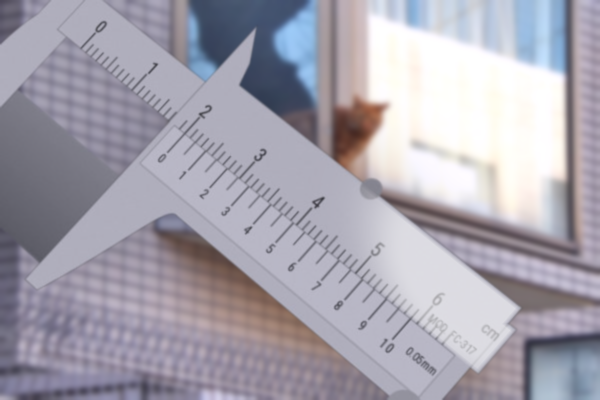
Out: value=20.0 unit=mm
